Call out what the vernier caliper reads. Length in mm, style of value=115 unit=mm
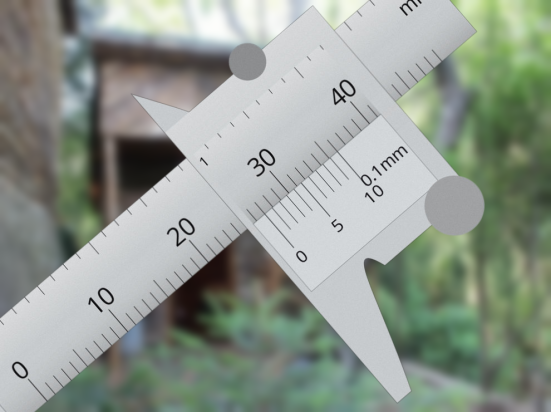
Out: value=27.0 unit=mm
